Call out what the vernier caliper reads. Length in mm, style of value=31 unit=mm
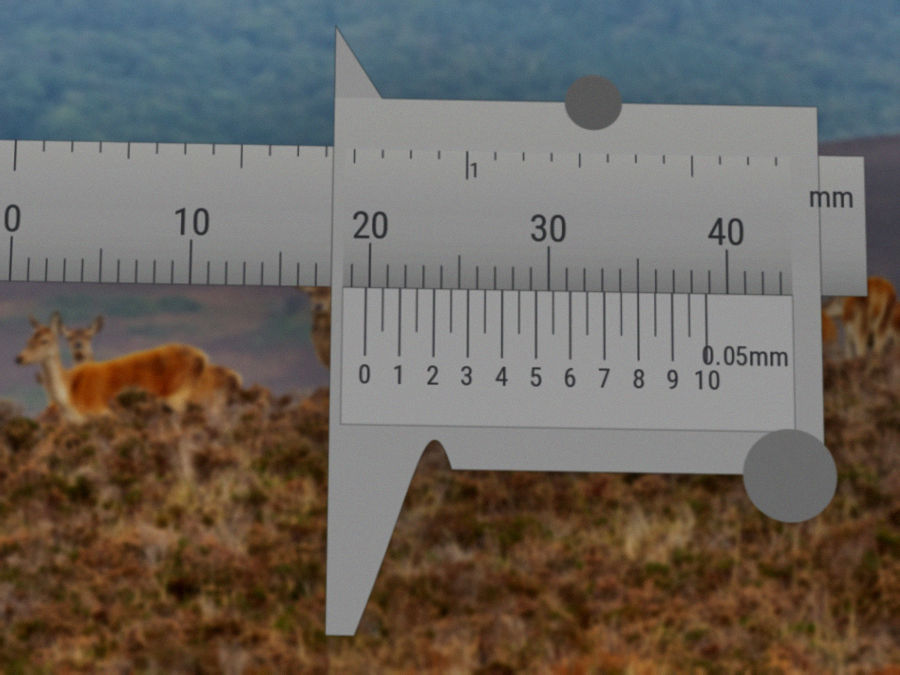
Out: value=19.8 unit=mm
